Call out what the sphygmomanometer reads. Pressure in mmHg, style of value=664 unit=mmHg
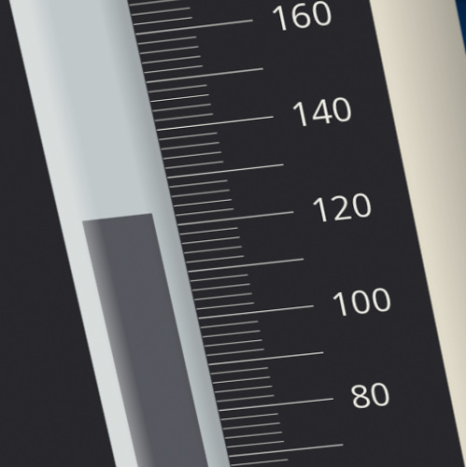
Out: value=123 unit=mmHg
